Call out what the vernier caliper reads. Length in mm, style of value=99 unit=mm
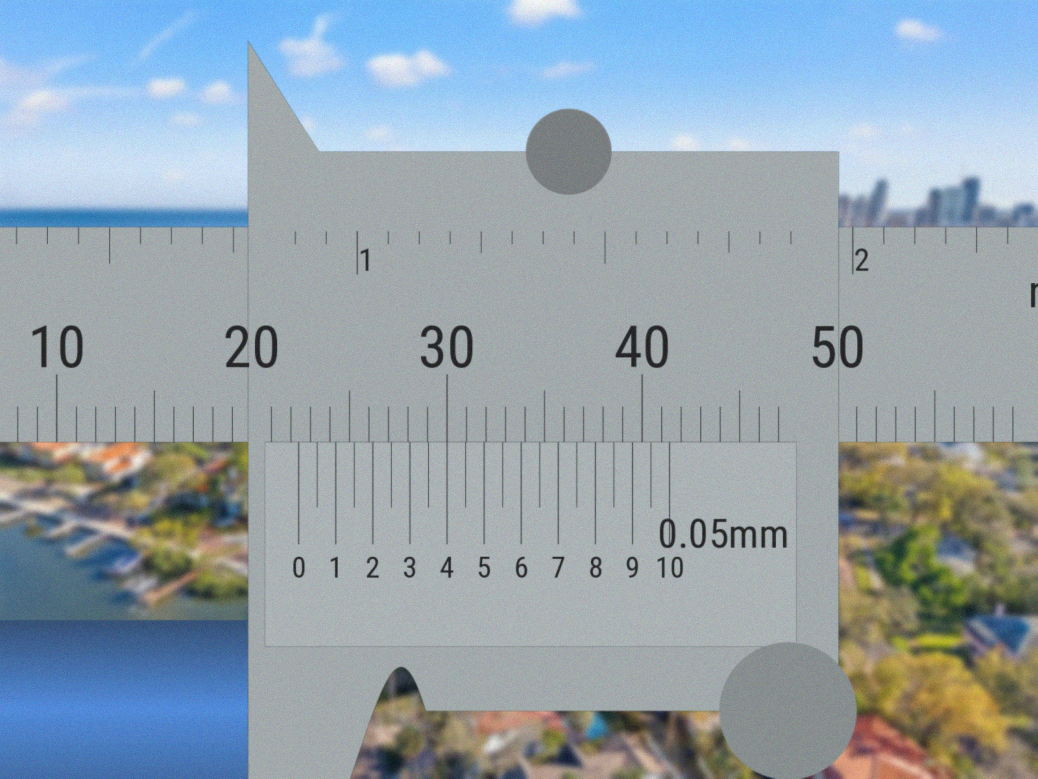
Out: value=22.4 unit=mm
